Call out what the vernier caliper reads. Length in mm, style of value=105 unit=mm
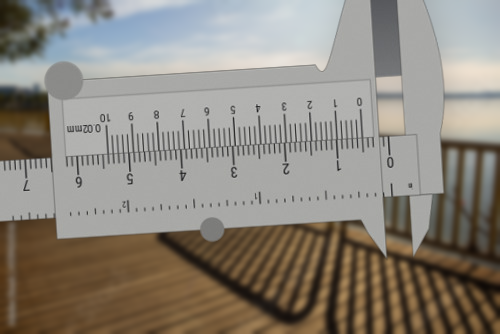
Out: value=5.0 unit=mm
